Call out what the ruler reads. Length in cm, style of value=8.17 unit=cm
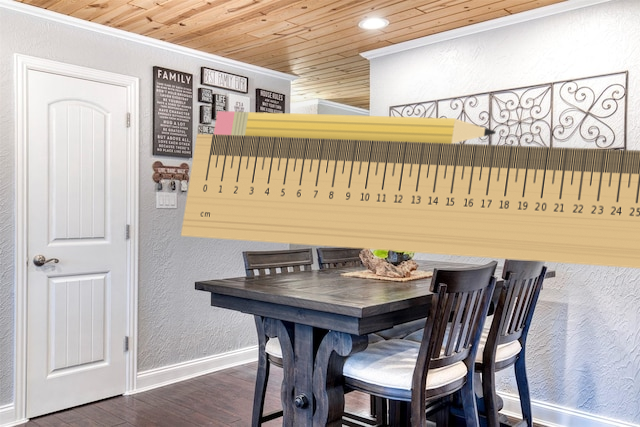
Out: value=17 unit=cm
